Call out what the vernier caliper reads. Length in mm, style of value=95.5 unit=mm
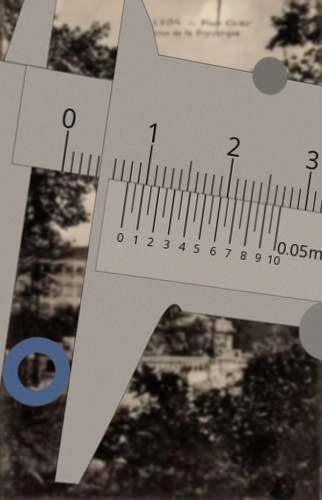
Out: value=7.8 unit=mm
